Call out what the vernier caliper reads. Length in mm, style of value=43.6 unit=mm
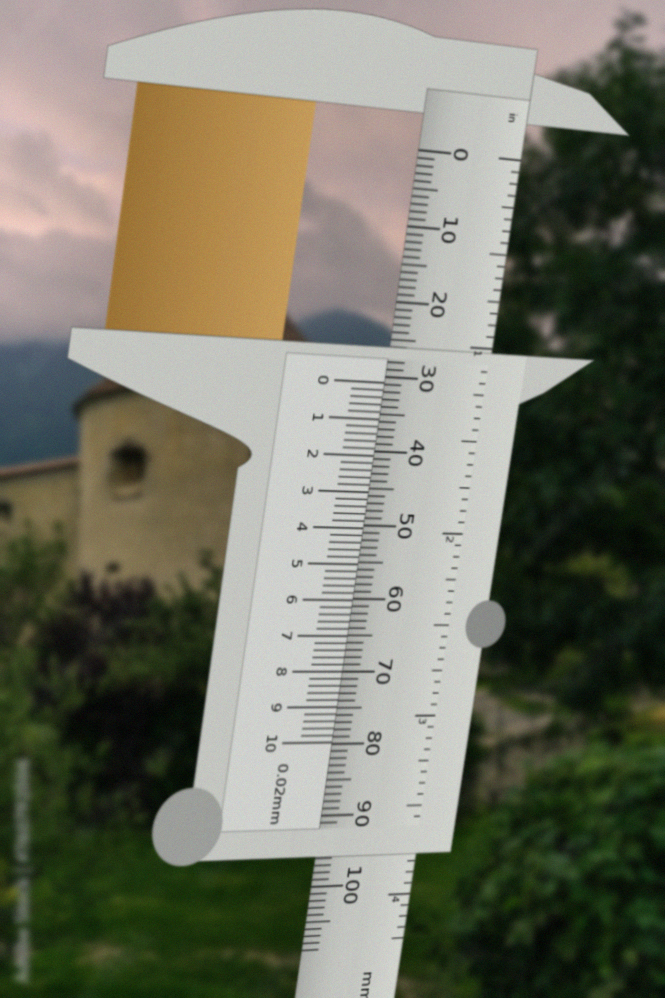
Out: value=30.8 unit=mm
